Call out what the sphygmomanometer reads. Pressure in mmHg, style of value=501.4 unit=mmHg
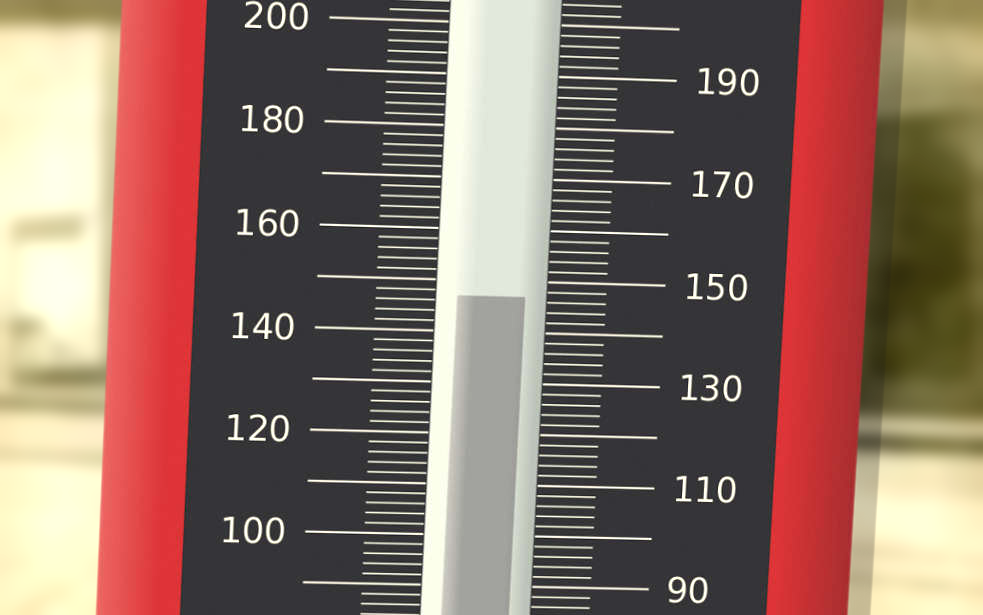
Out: value=147 unit=mmHg
